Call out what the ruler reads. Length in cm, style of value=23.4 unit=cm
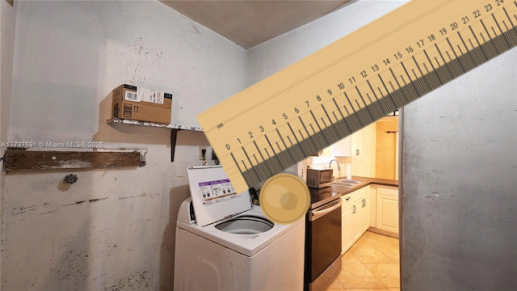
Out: value=4 unit=cm
